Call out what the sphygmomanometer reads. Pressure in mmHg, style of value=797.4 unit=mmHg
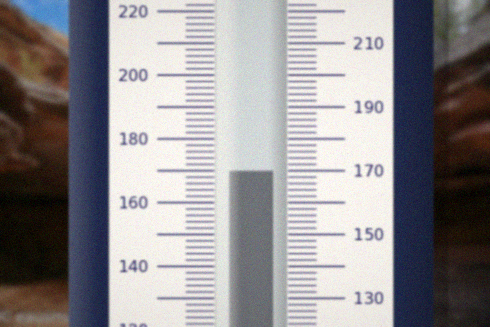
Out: value=170 unit=mmHg
